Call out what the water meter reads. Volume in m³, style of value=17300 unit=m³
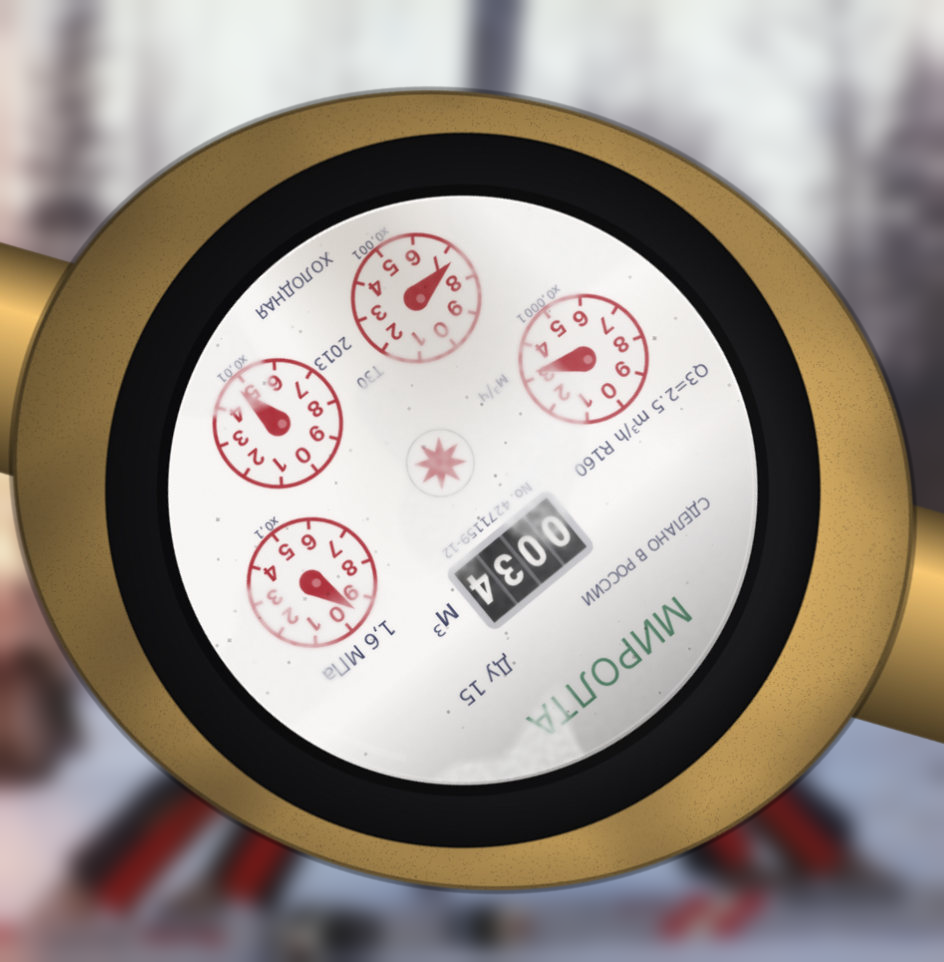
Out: value=33.9473 unit=m³
